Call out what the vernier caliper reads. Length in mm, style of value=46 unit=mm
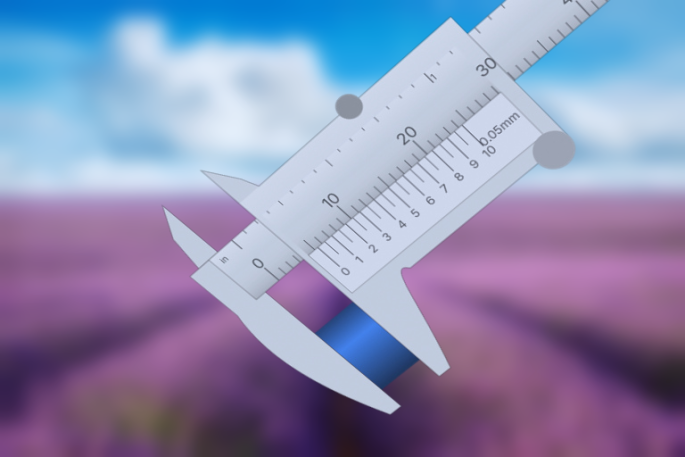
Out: value=5.4 unit=mm
